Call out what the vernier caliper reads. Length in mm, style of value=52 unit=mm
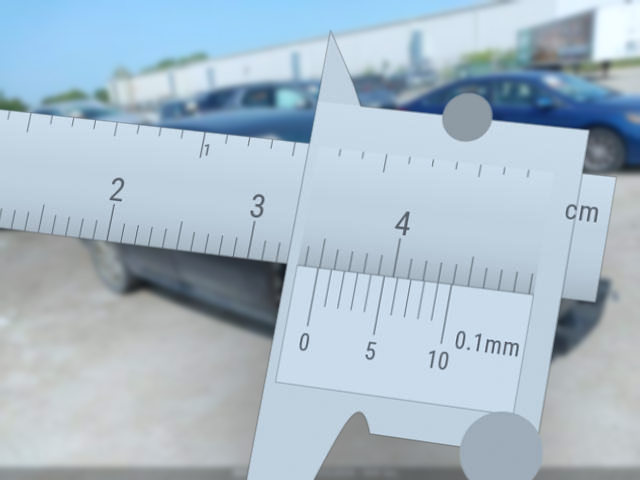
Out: value=34.9 unit=mm
